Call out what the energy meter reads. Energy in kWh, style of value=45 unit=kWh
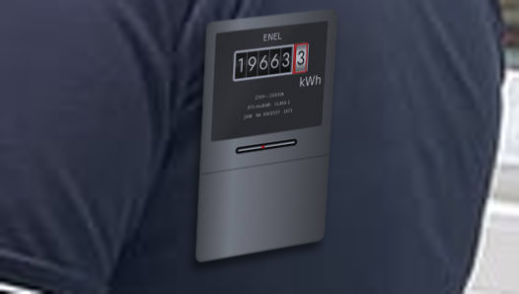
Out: value=19663.3 unit=kWh
